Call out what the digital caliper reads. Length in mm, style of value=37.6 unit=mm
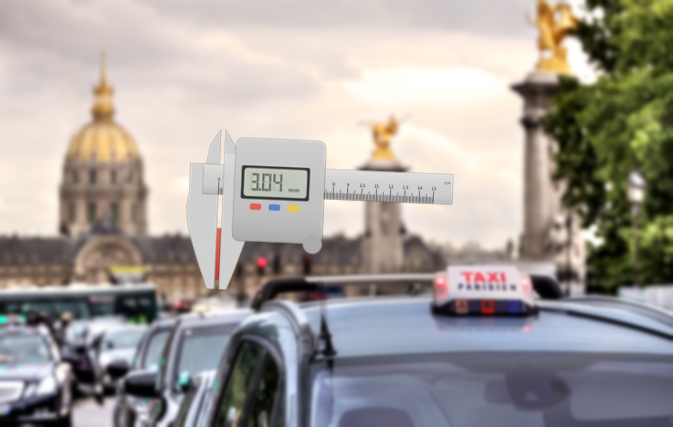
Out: value=3.04 unit=mm
